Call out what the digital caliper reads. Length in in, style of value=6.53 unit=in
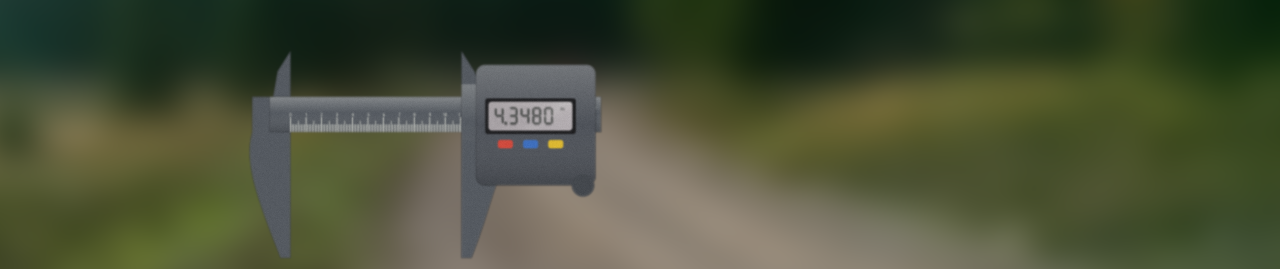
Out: value=4.3480 unit=in
